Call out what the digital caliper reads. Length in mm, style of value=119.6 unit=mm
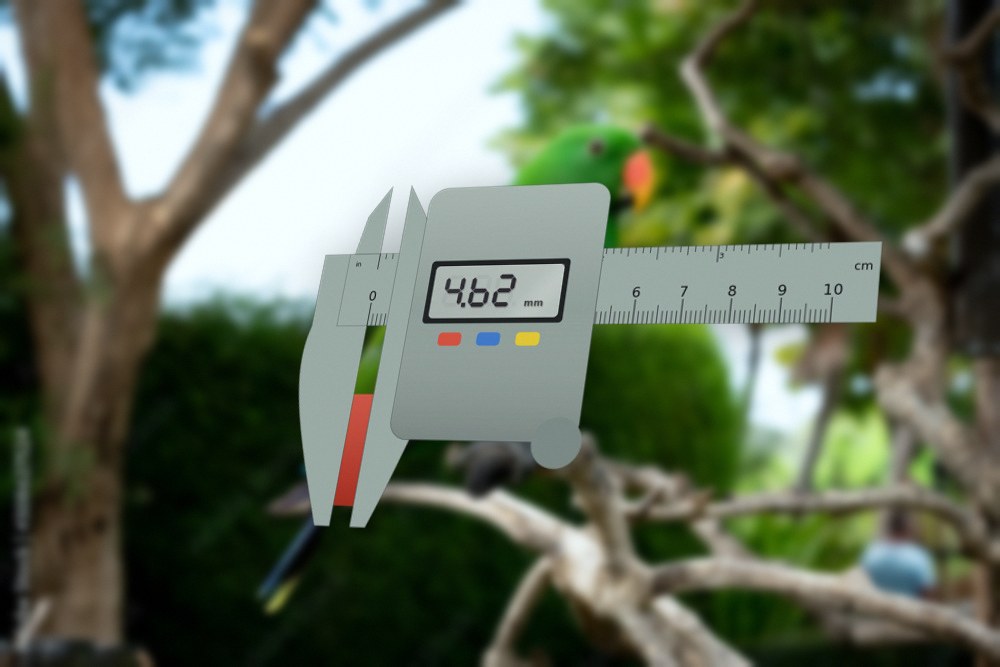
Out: value=4.62 unit=mm
